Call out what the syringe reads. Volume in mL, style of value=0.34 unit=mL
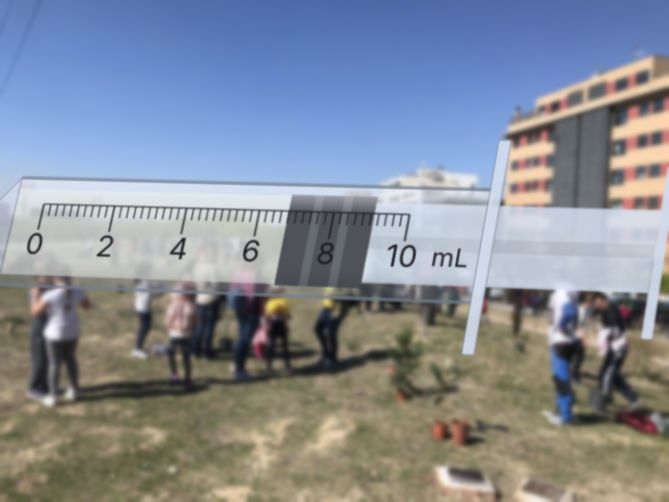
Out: value=6.8 unit=mL
